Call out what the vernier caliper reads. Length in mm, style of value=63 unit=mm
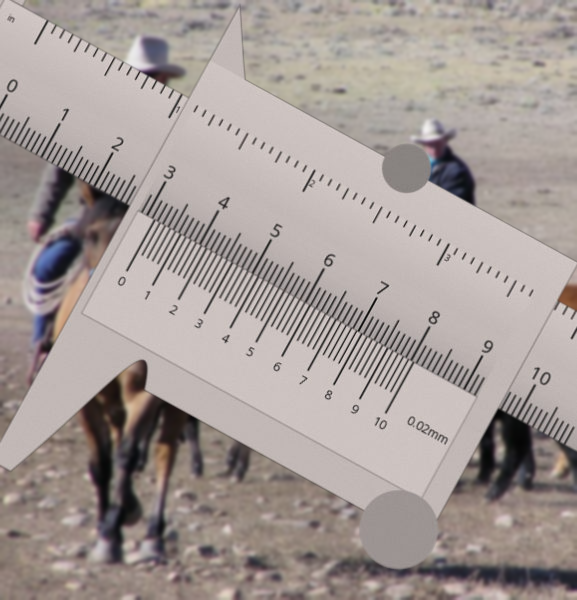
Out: value=31.5 unit=mm
